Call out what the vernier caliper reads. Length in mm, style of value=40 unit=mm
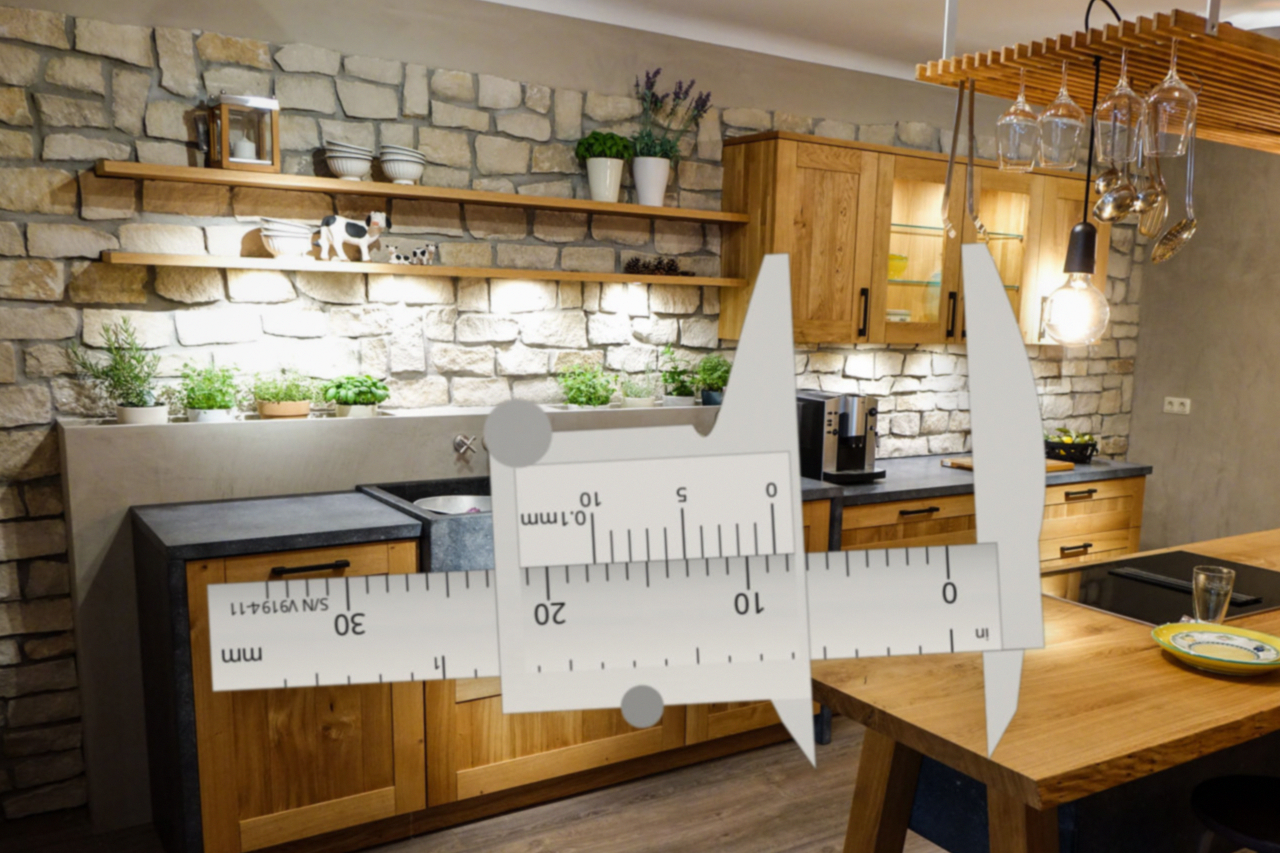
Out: value=8.6 unit=mm
